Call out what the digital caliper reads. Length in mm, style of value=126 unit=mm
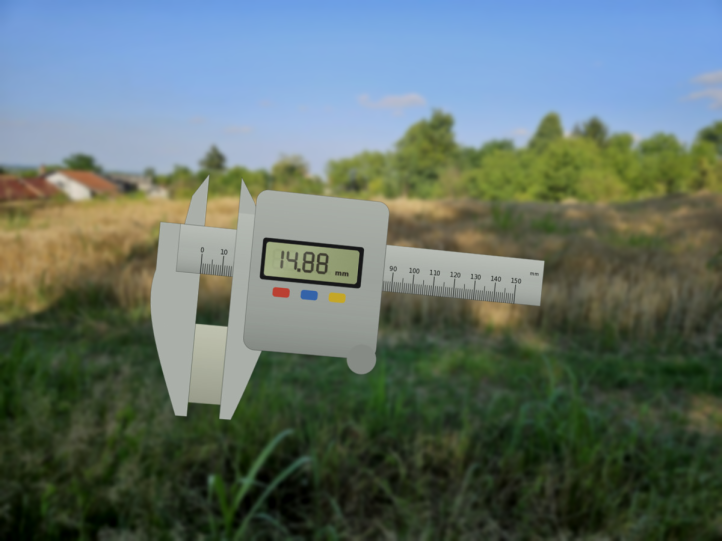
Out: value=14.88 unit=mm
